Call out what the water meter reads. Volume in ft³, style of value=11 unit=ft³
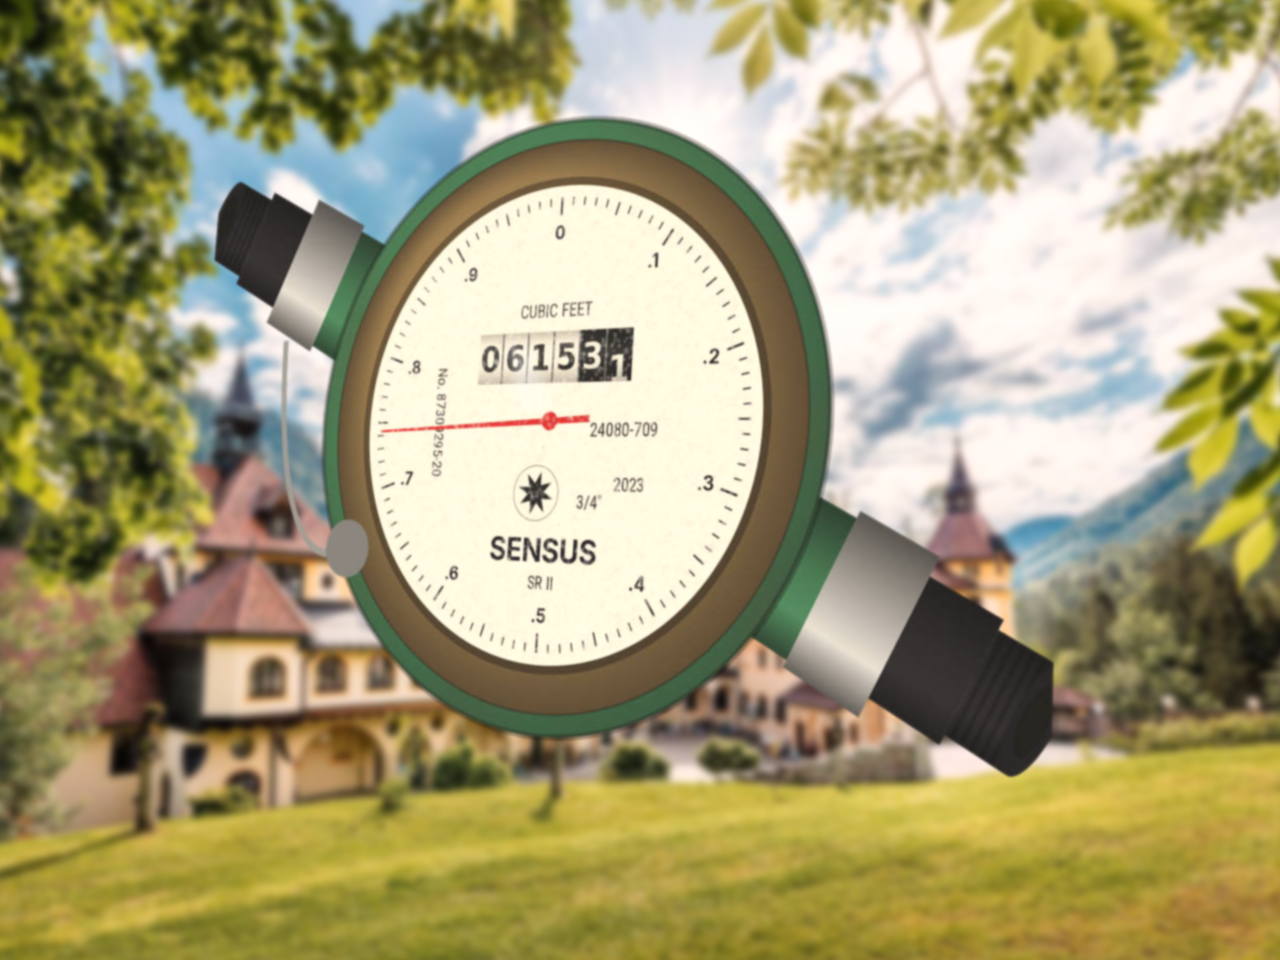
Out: value=61530.74 unit=ft³
